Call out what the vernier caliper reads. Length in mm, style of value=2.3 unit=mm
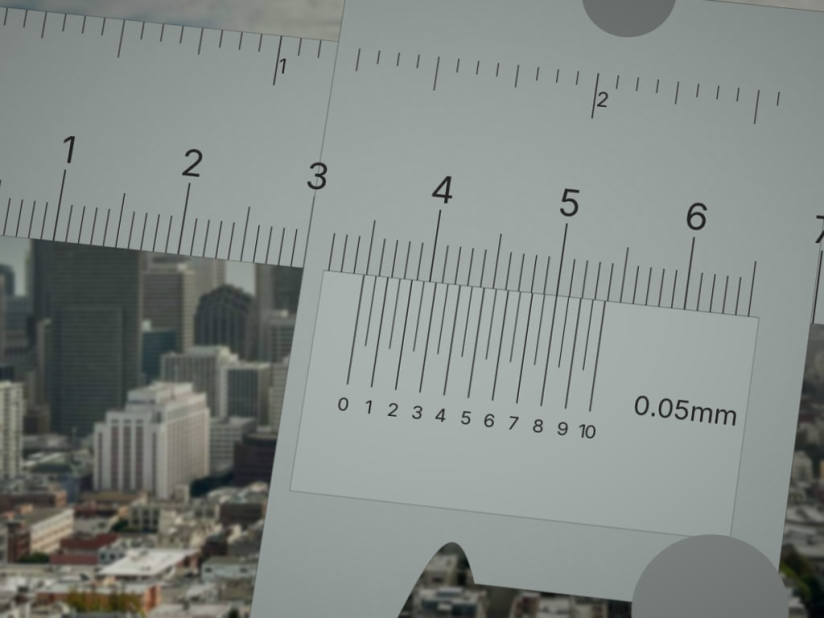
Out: value=34.8 unit=mm
